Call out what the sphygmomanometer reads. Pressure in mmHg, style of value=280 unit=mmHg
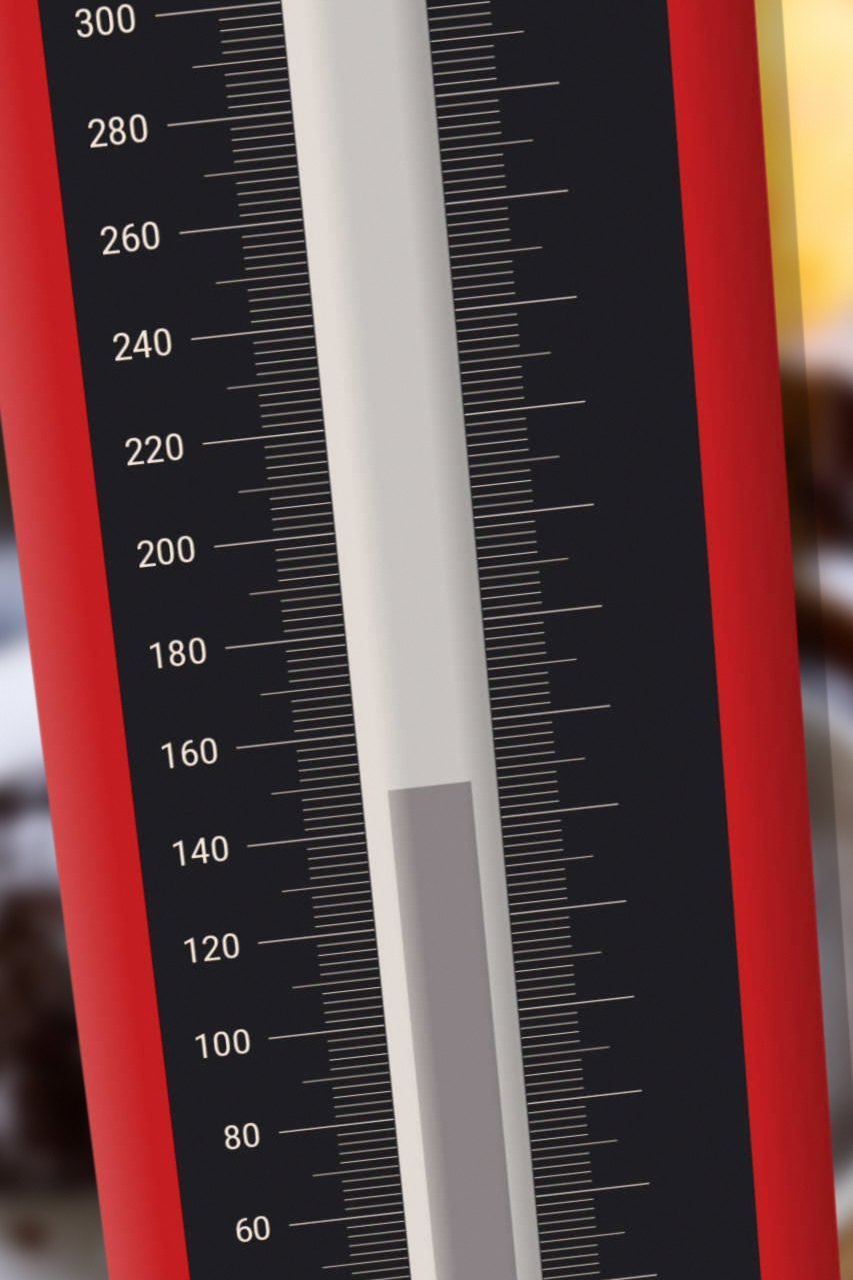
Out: value=148 unit=mmHg
